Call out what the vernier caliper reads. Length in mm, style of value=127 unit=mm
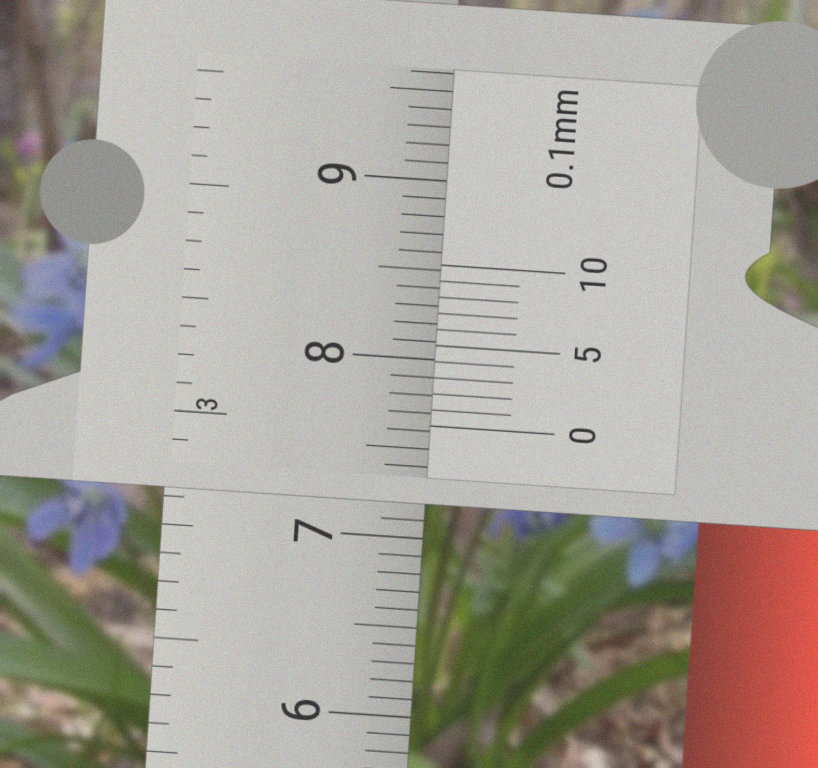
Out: value=76.3 unit=mm
